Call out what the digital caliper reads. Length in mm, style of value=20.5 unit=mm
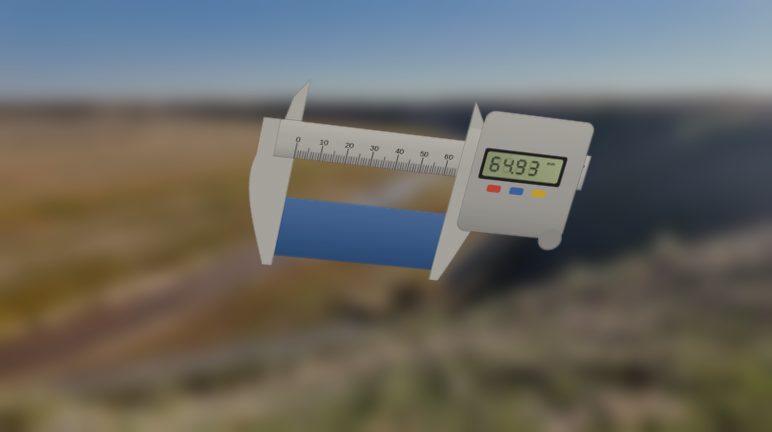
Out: value=64.93 unit=mm
